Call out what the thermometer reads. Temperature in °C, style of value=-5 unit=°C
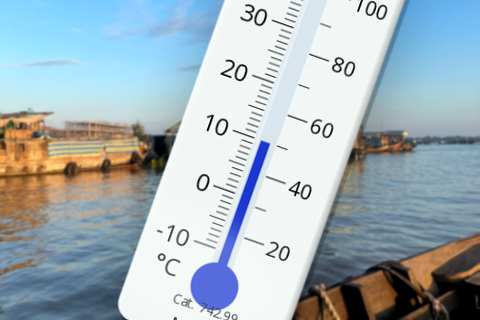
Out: value=10 unit=°C
